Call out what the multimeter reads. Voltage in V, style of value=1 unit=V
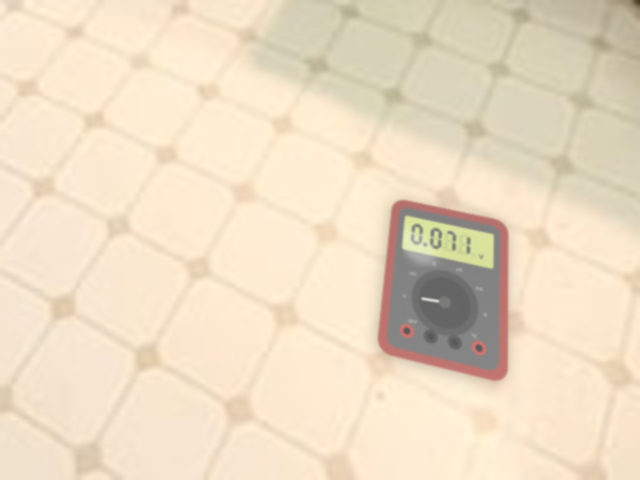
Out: value=0.071 unit=V
